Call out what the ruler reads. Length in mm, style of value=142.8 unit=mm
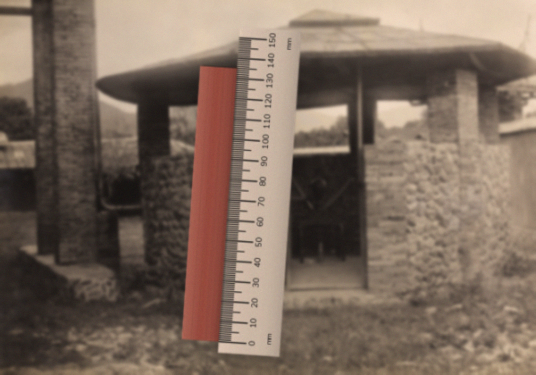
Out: value=135 unit=mm
